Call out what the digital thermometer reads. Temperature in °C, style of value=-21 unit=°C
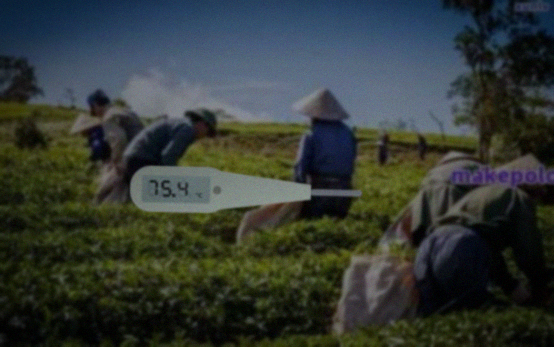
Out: value=75.4 unit=°C
